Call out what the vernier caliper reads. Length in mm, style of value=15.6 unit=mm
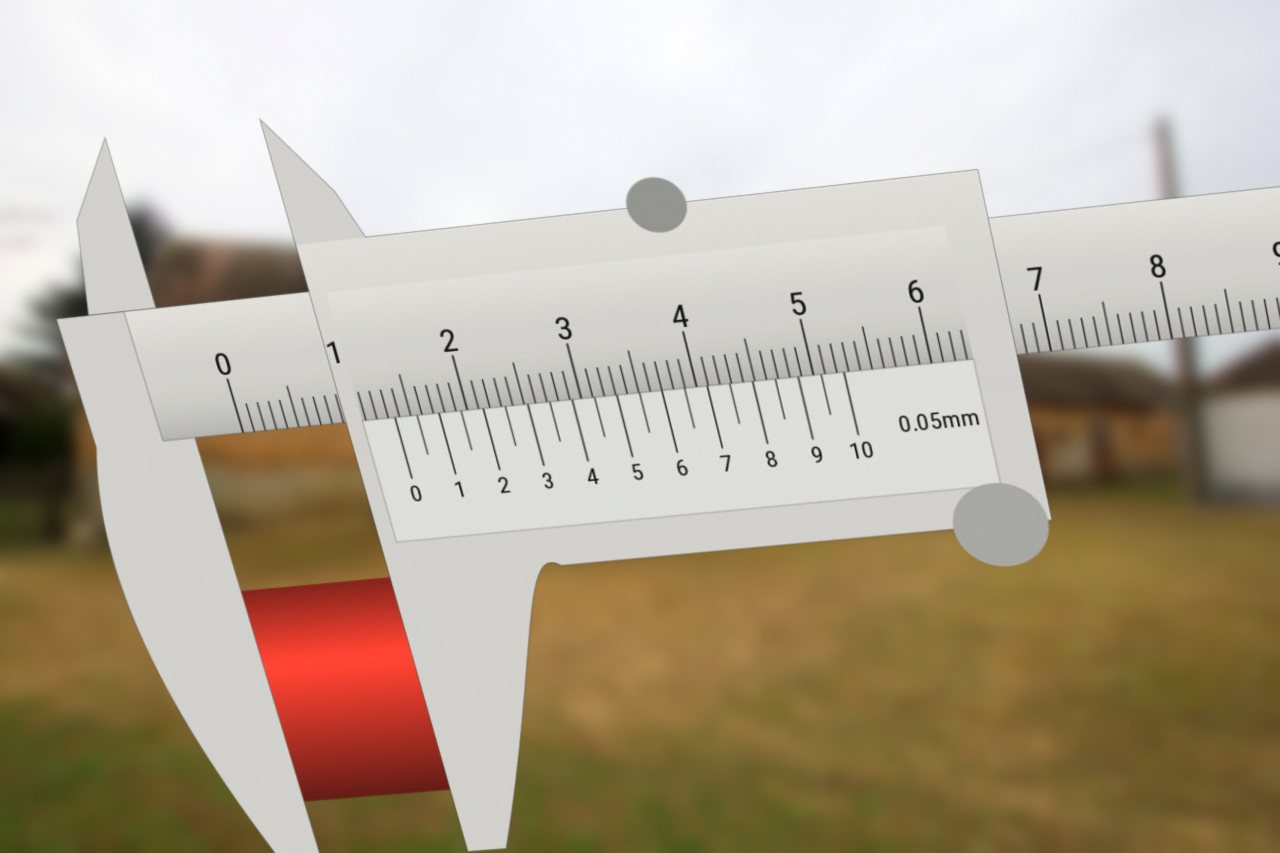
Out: value=13.6 unit=mm
